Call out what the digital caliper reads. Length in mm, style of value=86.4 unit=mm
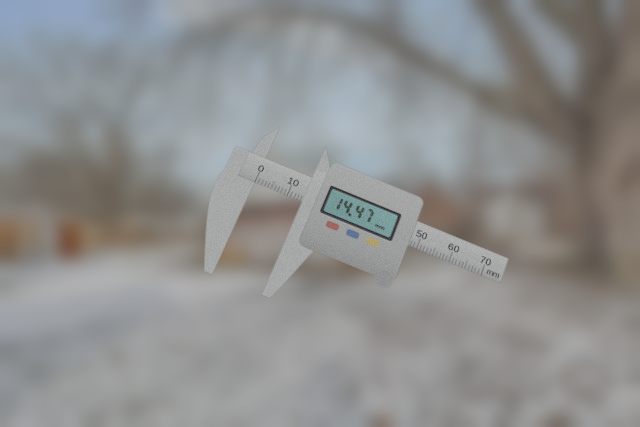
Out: value=14.47 unit=mm
